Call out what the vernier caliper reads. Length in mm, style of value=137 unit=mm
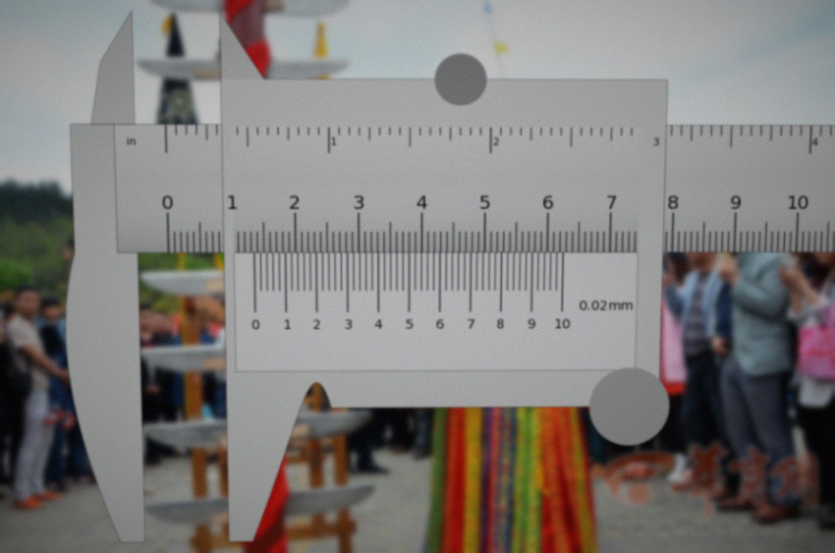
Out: value=13.5 unit=mm
